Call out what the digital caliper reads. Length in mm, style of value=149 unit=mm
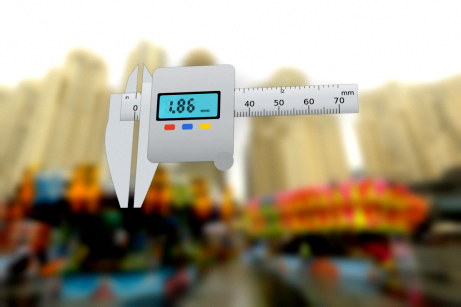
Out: value=1.86 unit=mm
